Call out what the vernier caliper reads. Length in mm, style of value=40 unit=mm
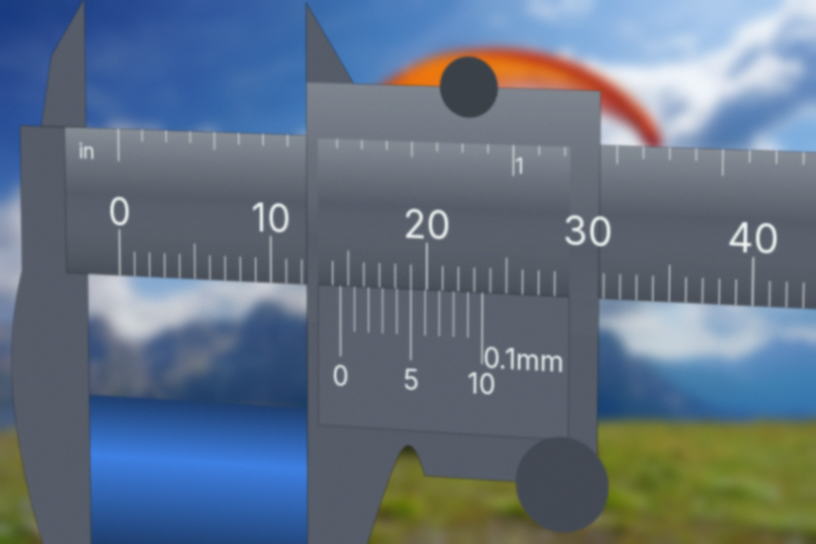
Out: value=14.5 unit=mm
